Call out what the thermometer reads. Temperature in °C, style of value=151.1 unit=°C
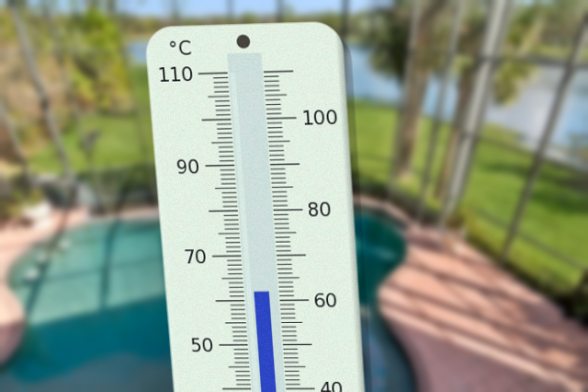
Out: value=62 unit=°C
